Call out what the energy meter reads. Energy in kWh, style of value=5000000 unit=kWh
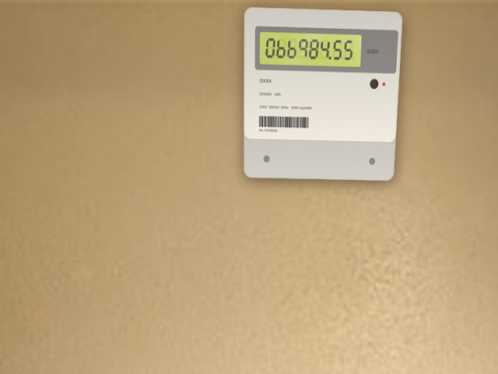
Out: value=66984.55 unit=kWh
